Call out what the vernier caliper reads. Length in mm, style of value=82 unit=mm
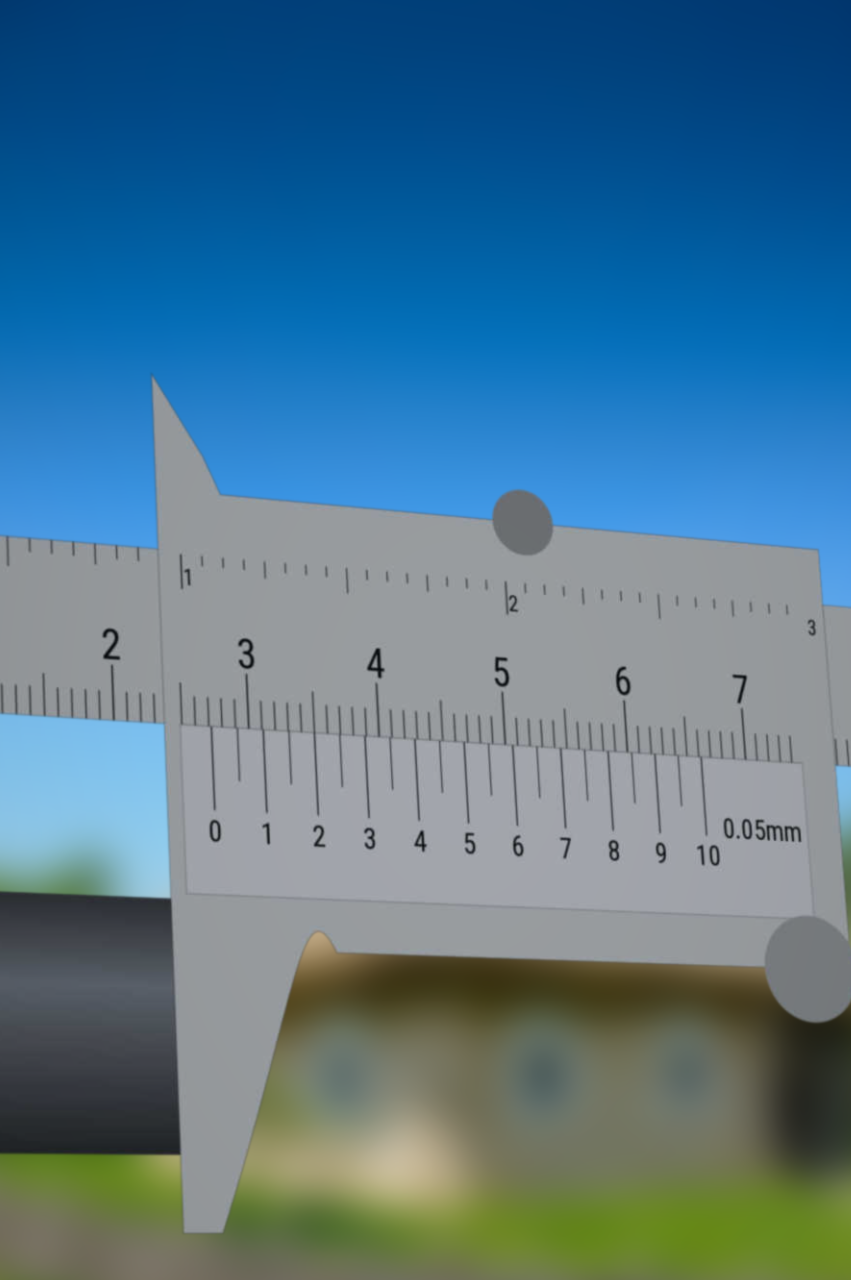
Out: value=27.2 unit=mm
